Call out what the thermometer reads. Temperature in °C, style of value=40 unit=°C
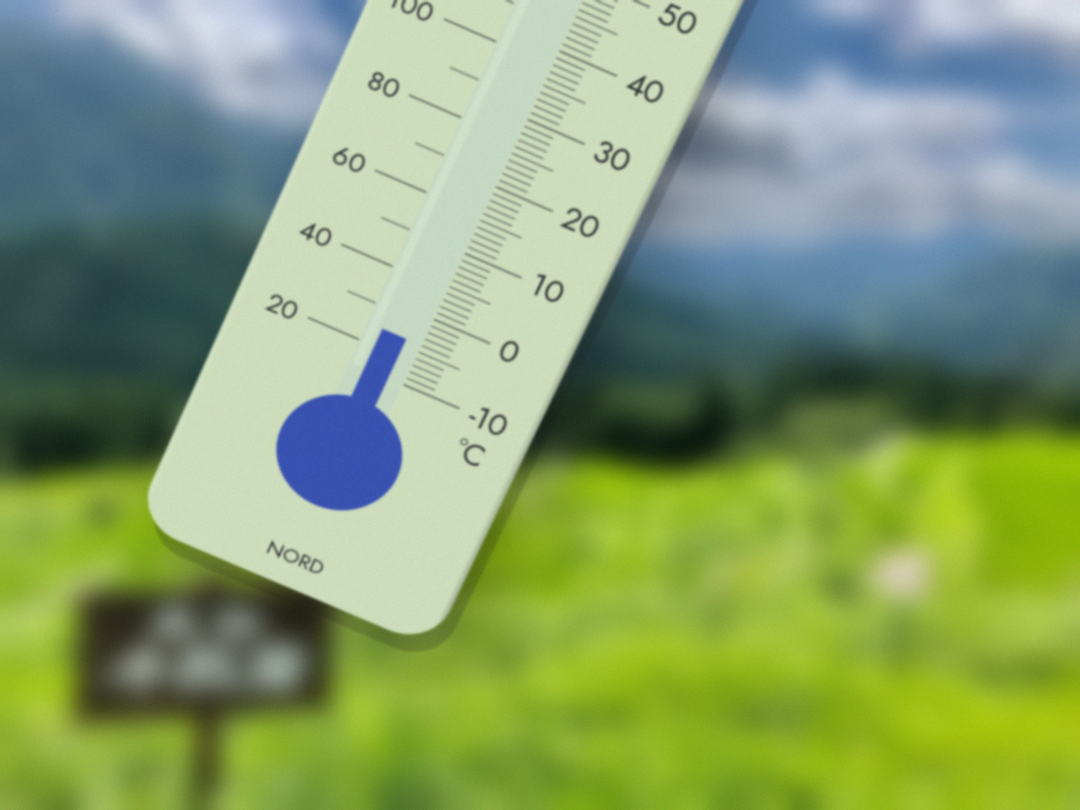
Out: value=-4 unit=°C
